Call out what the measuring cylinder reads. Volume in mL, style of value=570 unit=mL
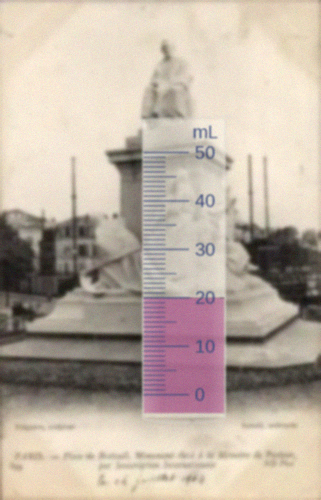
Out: value=20 unit=mL
